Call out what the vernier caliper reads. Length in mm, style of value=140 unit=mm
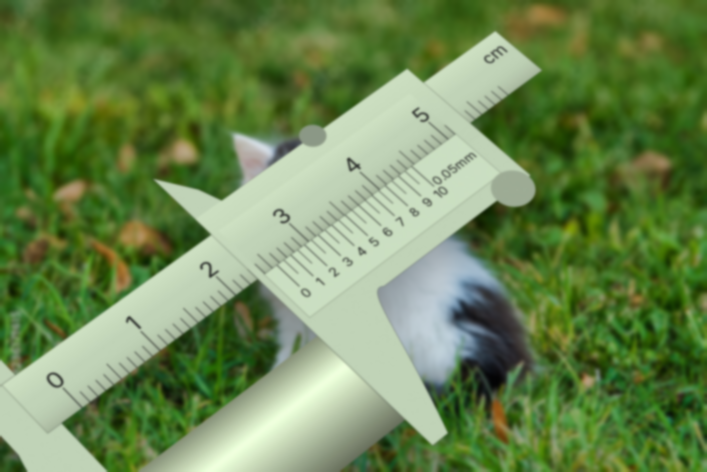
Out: value=25.6 unit=mm
